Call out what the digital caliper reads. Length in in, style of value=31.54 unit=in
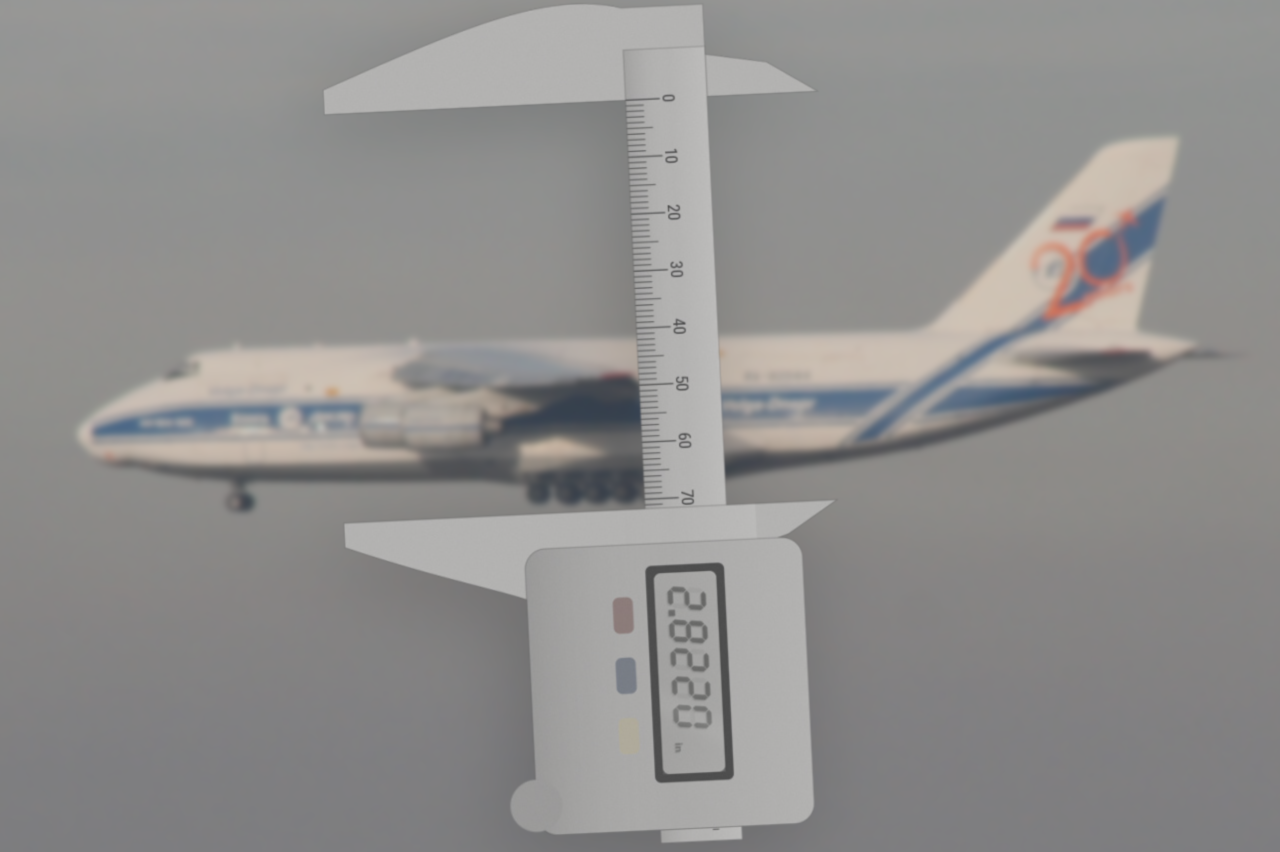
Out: value=2.8220 unit=in
